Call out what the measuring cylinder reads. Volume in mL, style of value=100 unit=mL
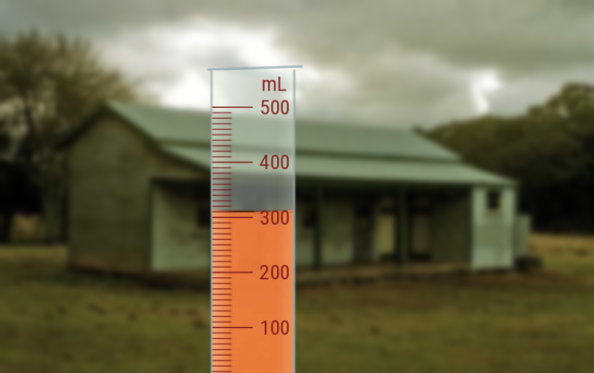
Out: value=310 unit=mL
